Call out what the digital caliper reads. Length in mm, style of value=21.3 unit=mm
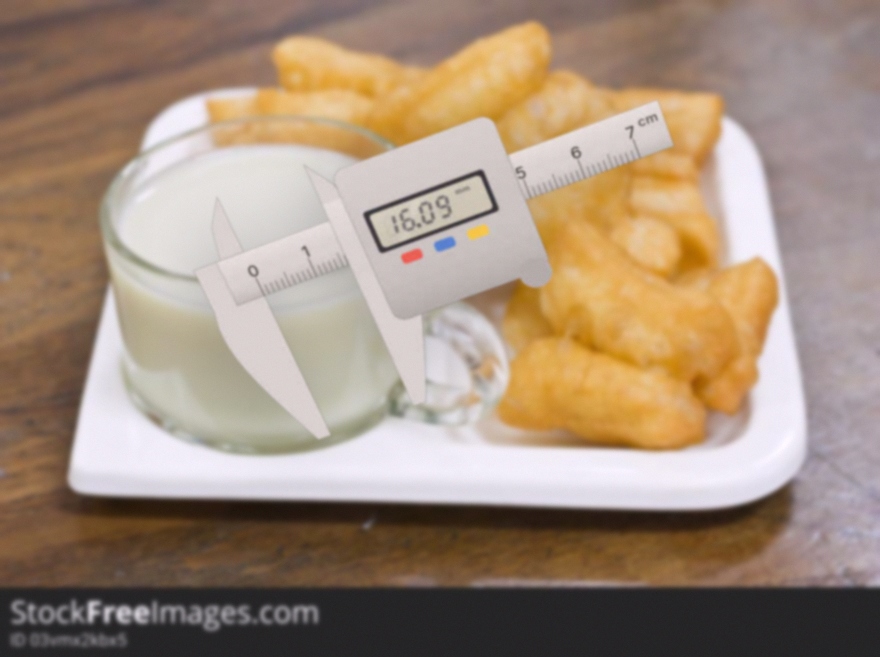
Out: value=16.09 unit=mm
